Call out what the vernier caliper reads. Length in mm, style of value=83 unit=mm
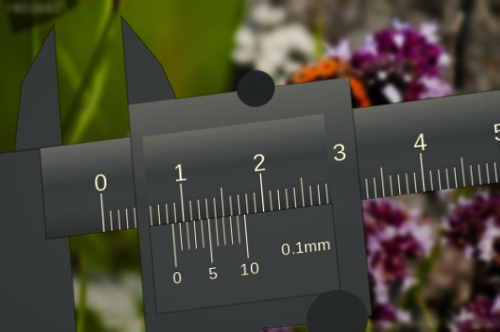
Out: value=8.6 unit=mm
